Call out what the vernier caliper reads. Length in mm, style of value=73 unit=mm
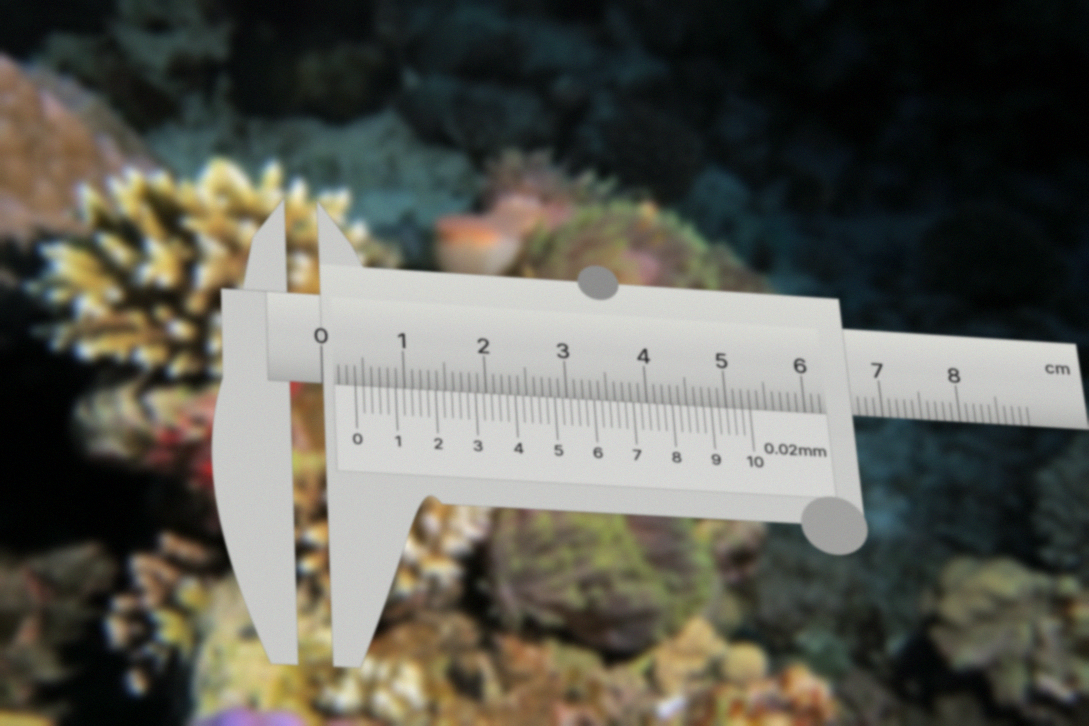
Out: value=4.0 unit=mm
